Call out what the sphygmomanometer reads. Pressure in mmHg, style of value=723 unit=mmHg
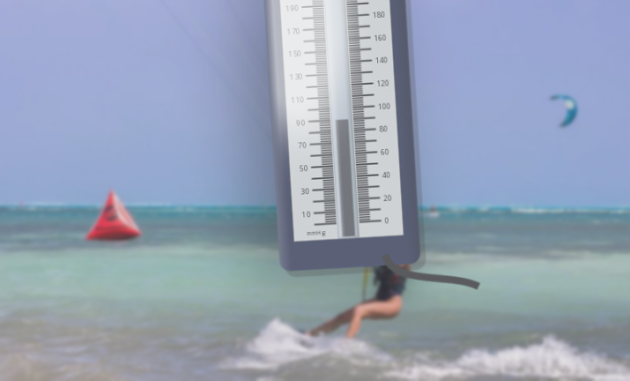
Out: value=90 unit=mmHg
